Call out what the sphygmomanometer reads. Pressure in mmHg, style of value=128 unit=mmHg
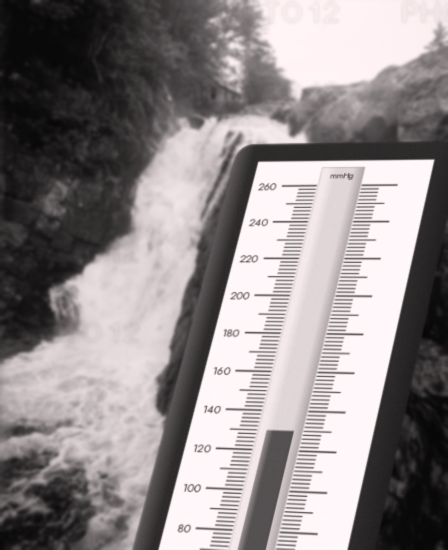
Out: value=130 unit=mmHg
